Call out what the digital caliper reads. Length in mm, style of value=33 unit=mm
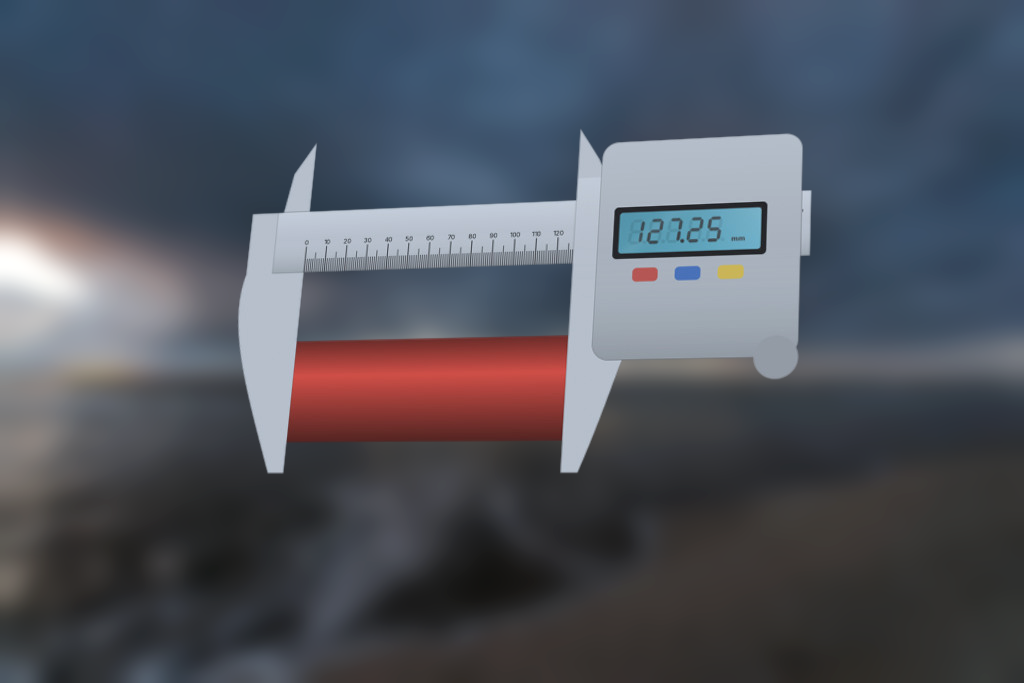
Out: value=127.25 unit=mm
